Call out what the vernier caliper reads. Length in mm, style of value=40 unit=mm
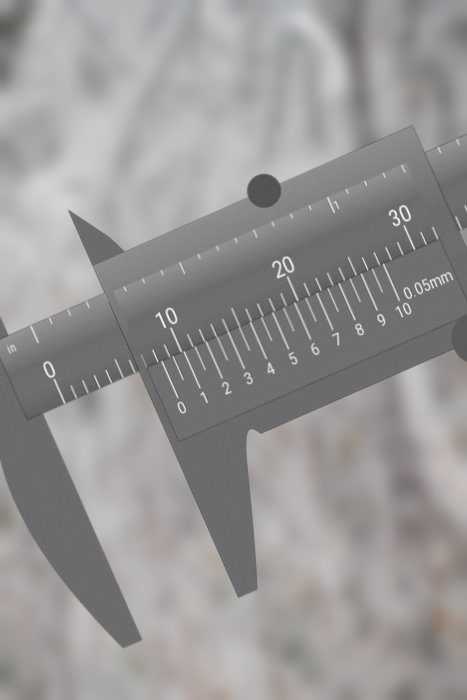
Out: value=8.3 unit=mm
